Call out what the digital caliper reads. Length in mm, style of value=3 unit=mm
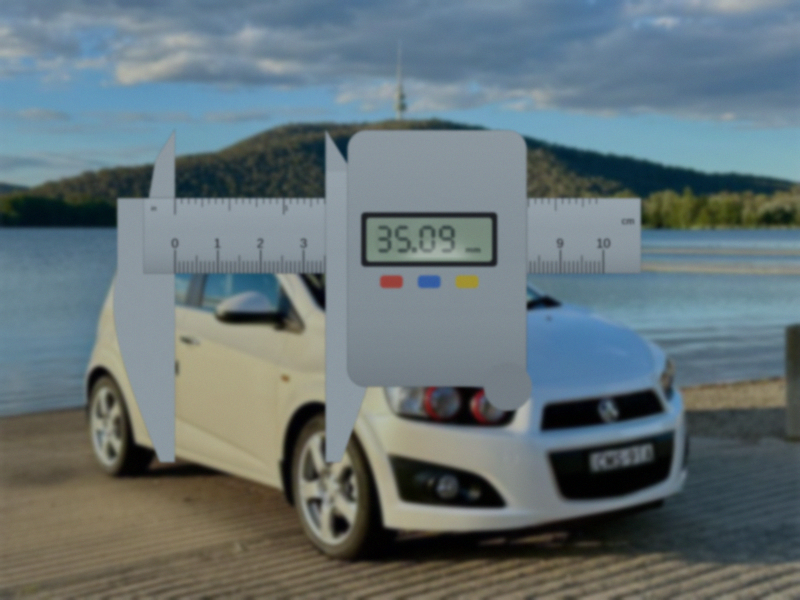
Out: value=35.09 unit=mm
